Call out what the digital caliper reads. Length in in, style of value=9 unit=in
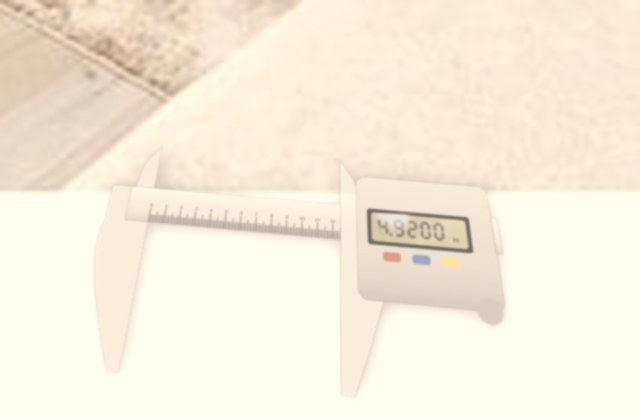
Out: value=4.9200 unit=in
